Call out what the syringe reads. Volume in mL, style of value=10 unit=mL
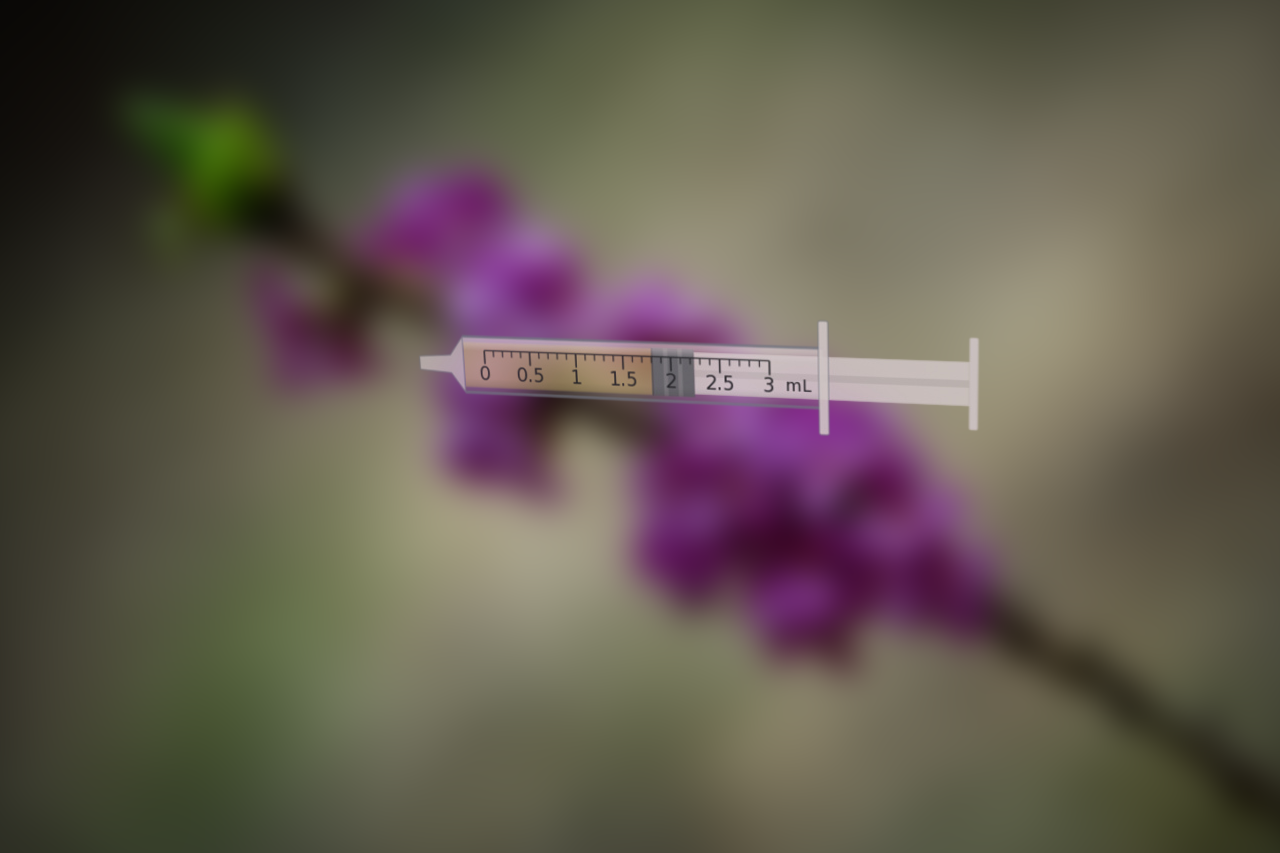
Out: value=1.8 unit=mL
